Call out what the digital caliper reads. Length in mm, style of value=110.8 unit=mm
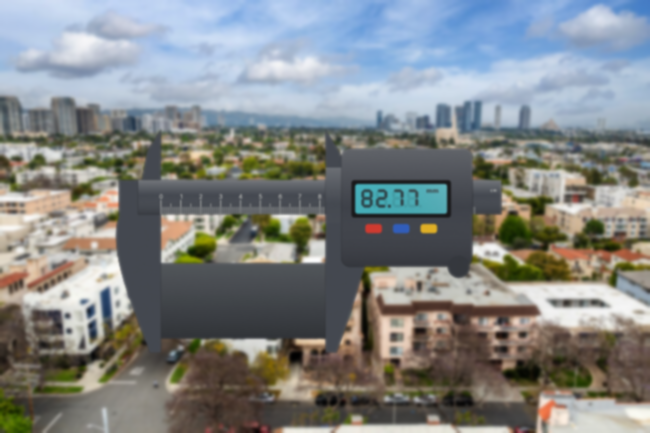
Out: value=82.77 unit=mm
